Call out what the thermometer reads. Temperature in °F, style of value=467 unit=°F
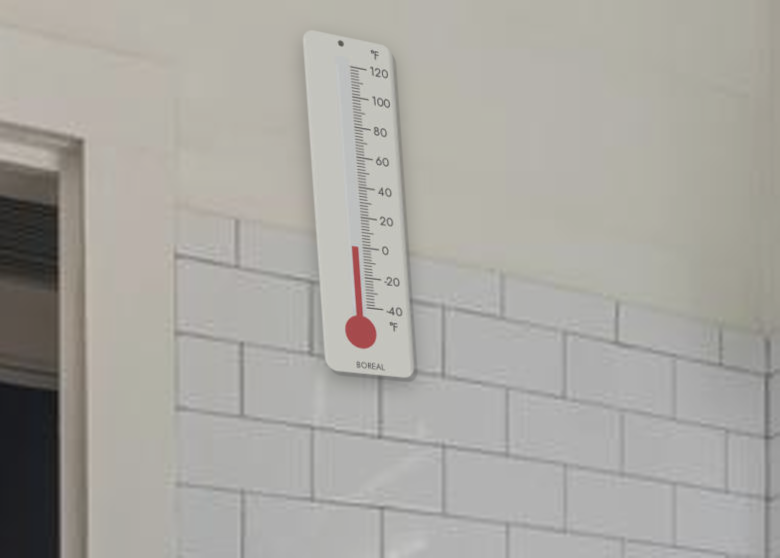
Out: value=0 unit=°F
